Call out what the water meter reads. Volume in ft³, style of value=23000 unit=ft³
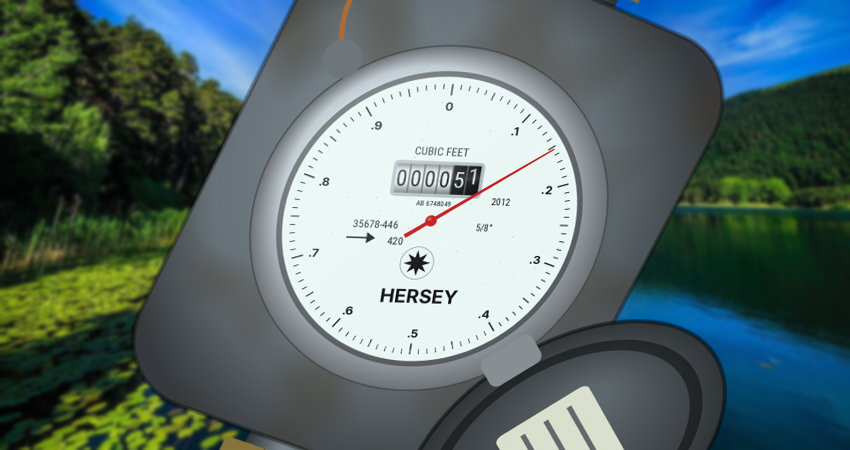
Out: value=51.15 unit=ft³
